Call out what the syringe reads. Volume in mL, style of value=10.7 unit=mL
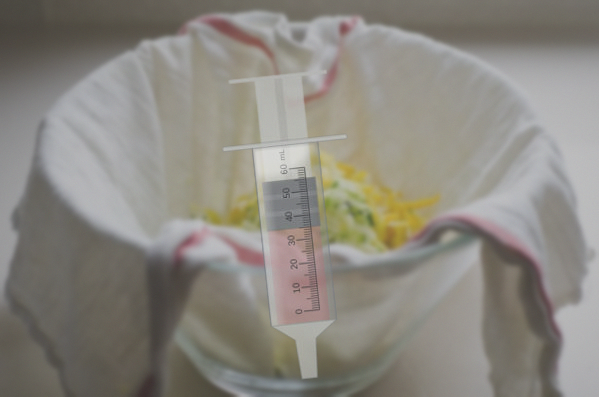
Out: value=35 unit=mL
